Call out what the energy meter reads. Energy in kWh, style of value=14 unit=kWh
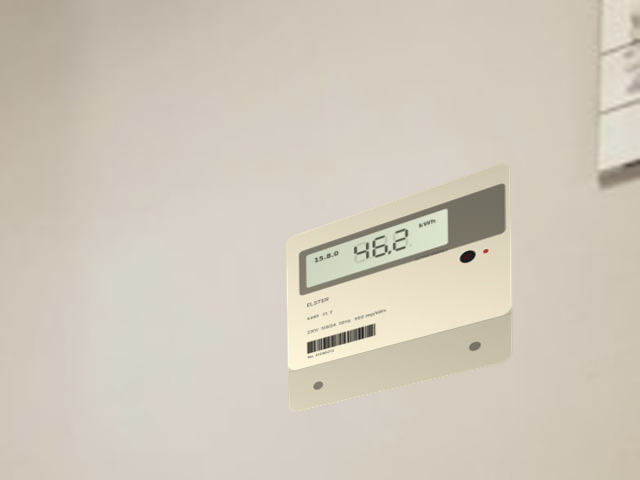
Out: value=46.2 unit=kWh
